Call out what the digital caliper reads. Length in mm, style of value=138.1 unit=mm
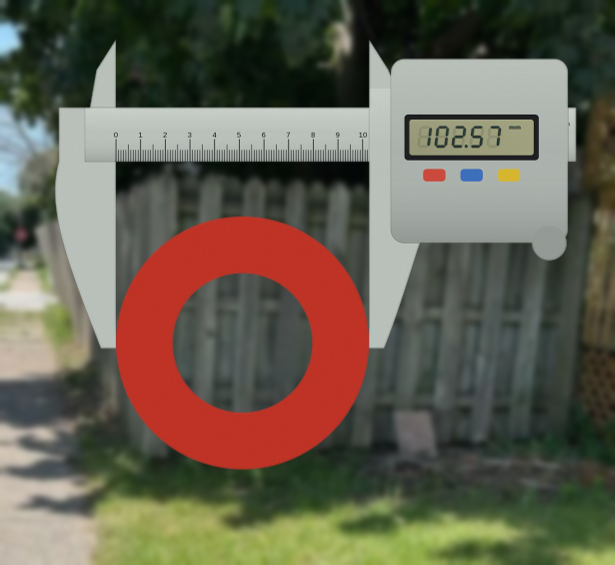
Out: value=102.57 unit=mm
